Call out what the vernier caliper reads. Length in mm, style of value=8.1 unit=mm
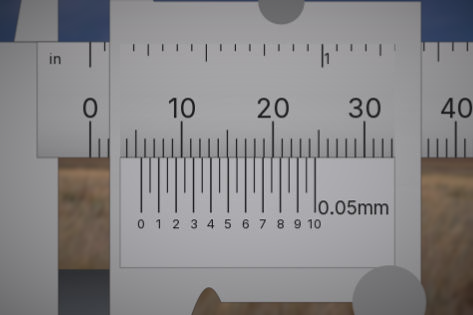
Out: value=5.6 unit=mm
